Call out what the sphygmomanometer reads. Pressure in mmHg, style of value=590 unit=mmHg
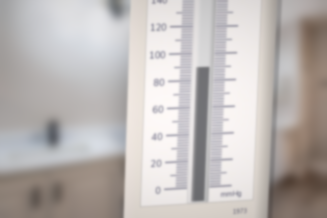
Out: value=90 unit=mmHg
